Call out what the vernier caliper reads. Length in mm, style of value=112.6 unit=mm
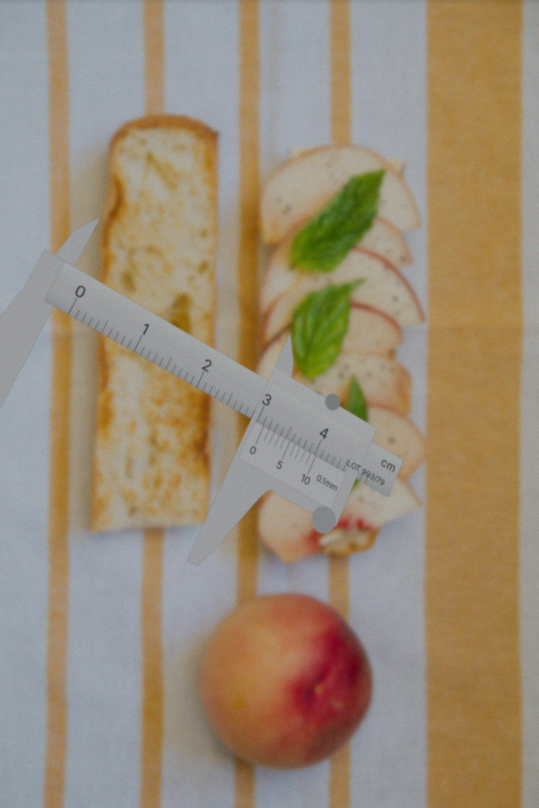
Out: value=31.2 unit=mm
